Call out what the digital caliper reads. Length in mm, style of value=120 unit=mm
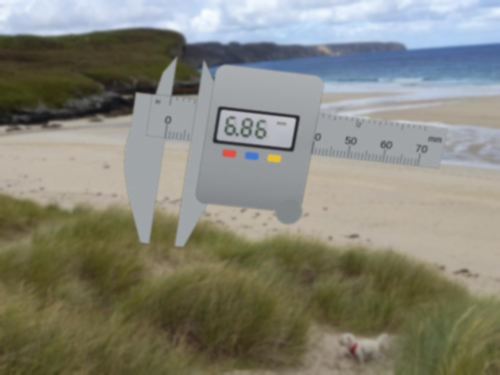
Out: value=6.86 unit=mm
